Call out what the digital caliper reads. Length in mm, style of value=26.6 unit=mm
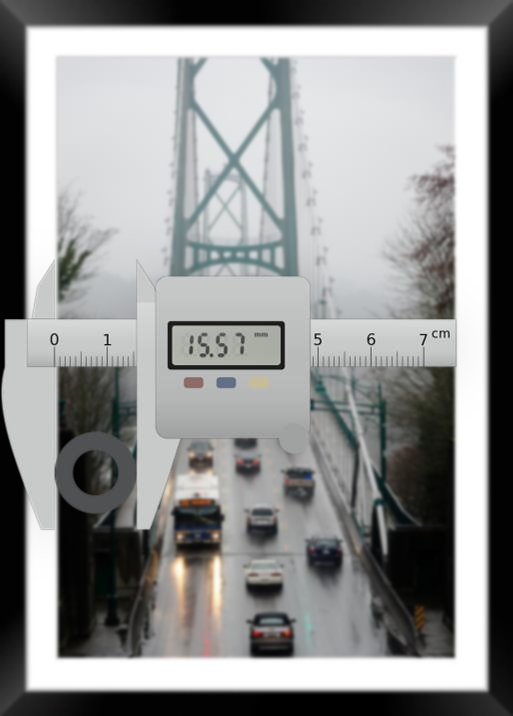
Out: value=15.57 unit=mm
